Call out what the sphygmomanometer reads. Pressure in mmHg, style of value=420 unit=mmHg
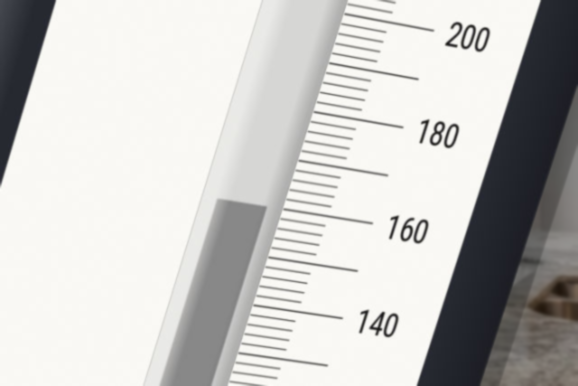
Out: value=160 unit=mmHg
